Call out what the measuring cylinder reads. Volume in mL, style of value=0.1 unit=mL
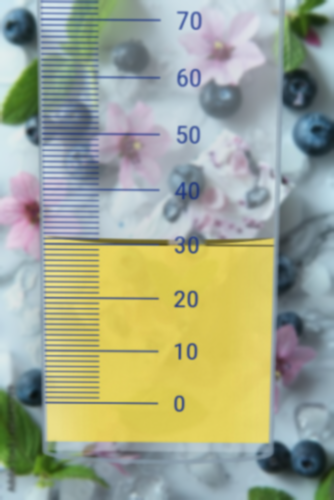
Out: value=30 unit=mL
